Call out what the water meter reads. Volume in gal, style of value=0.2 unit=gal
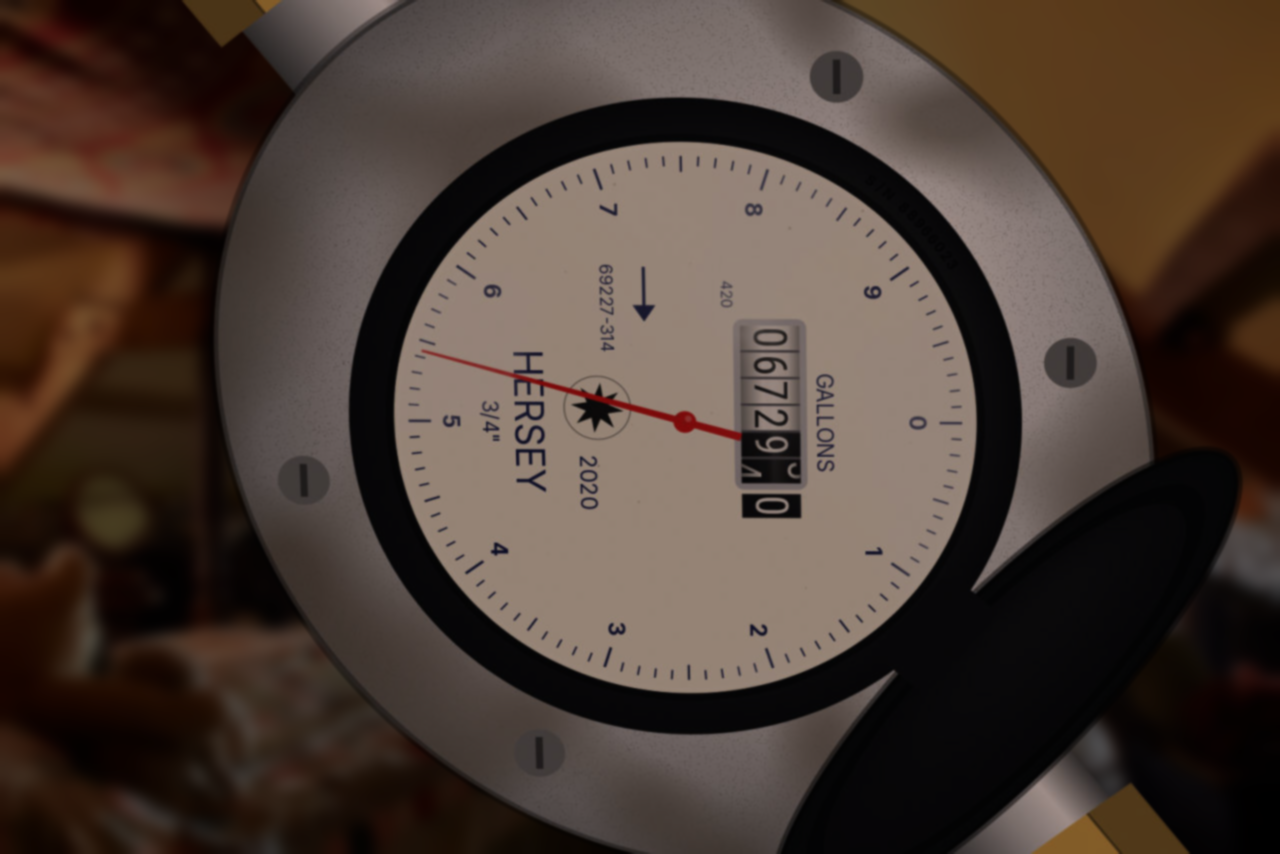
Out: value=672935.4 unit=gal
